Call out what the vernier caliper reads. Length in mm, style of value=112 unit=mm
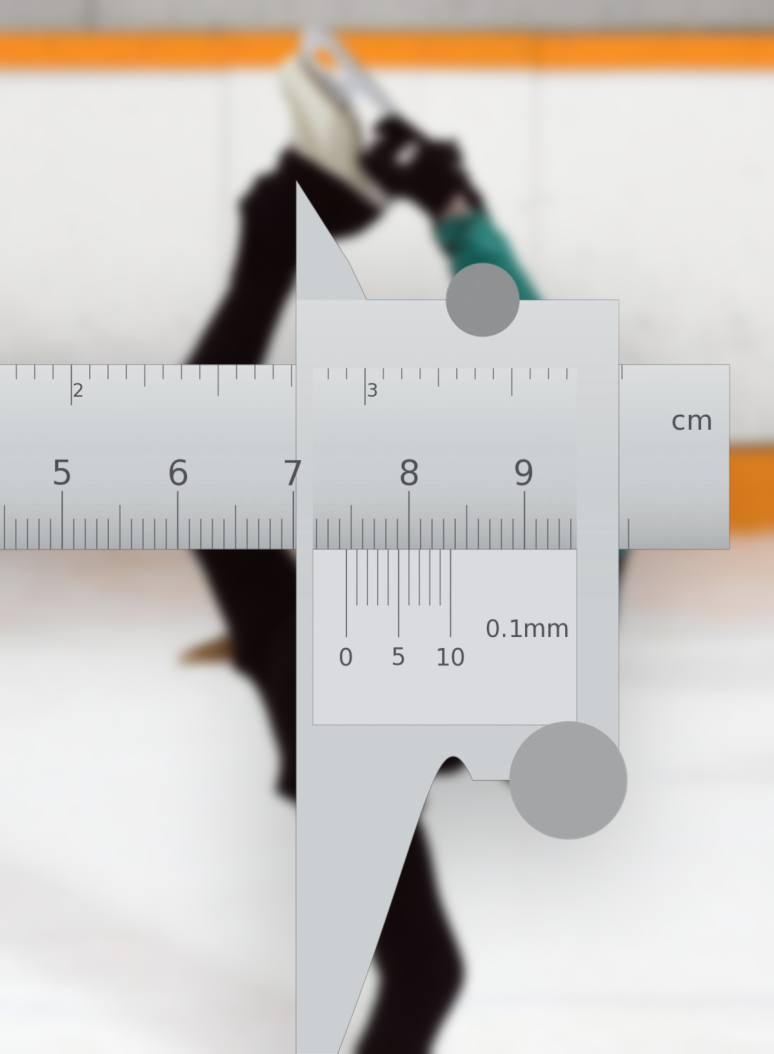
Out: value=74.6 unit=mm
